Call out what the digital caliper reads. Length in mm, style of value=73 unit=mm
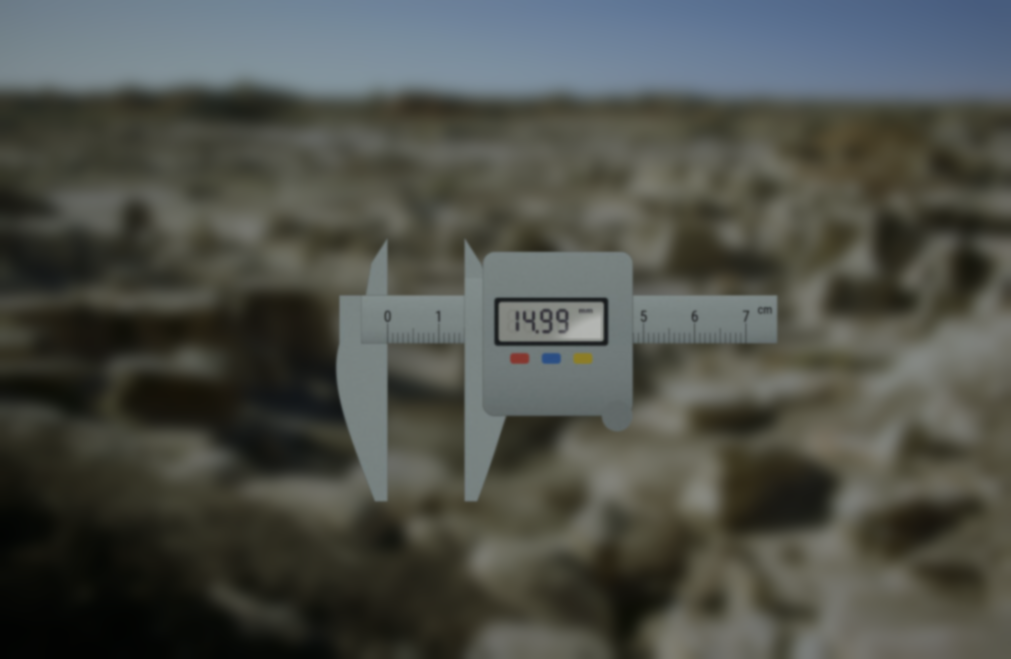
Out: value=14.99 unit=mm
